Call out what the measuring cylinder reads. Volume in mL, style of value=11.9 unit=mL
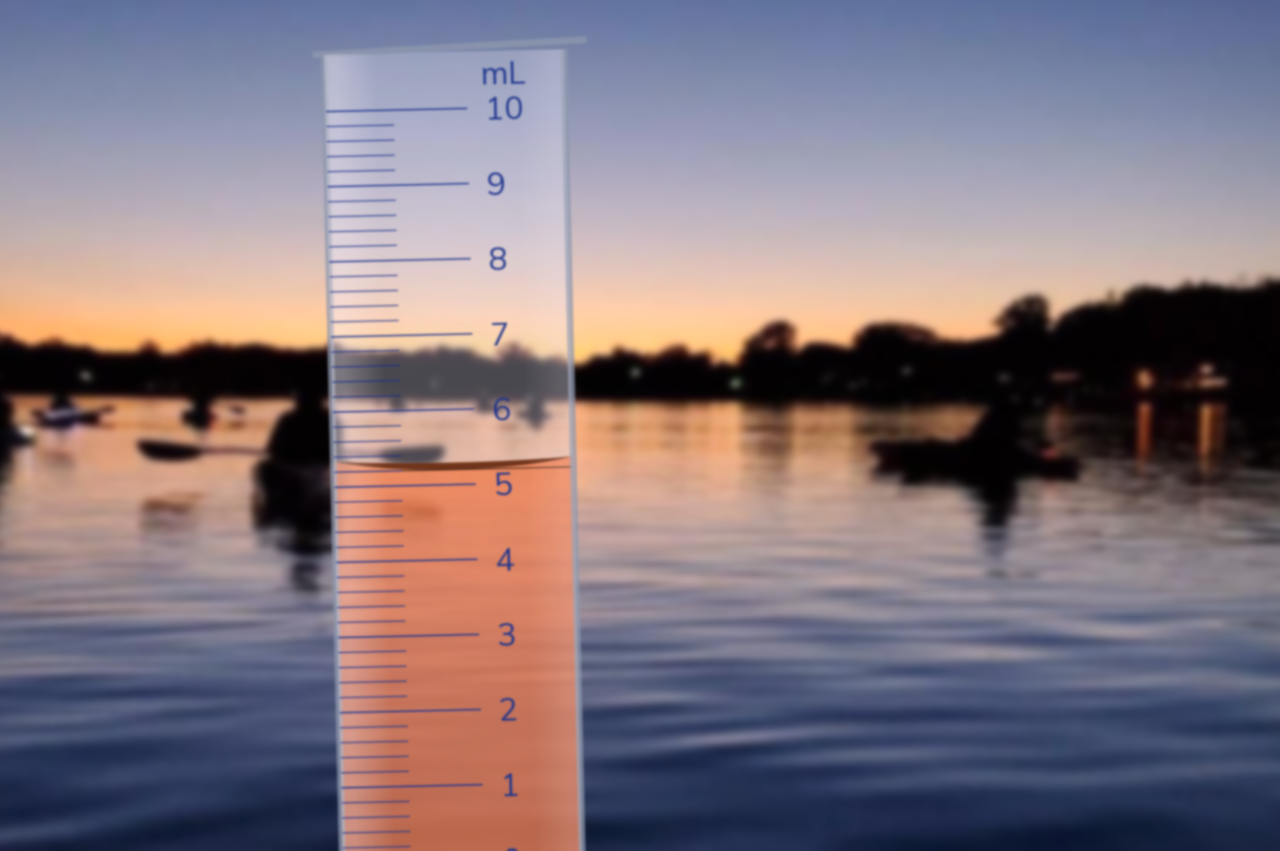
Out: value=5.2 unit=mL
